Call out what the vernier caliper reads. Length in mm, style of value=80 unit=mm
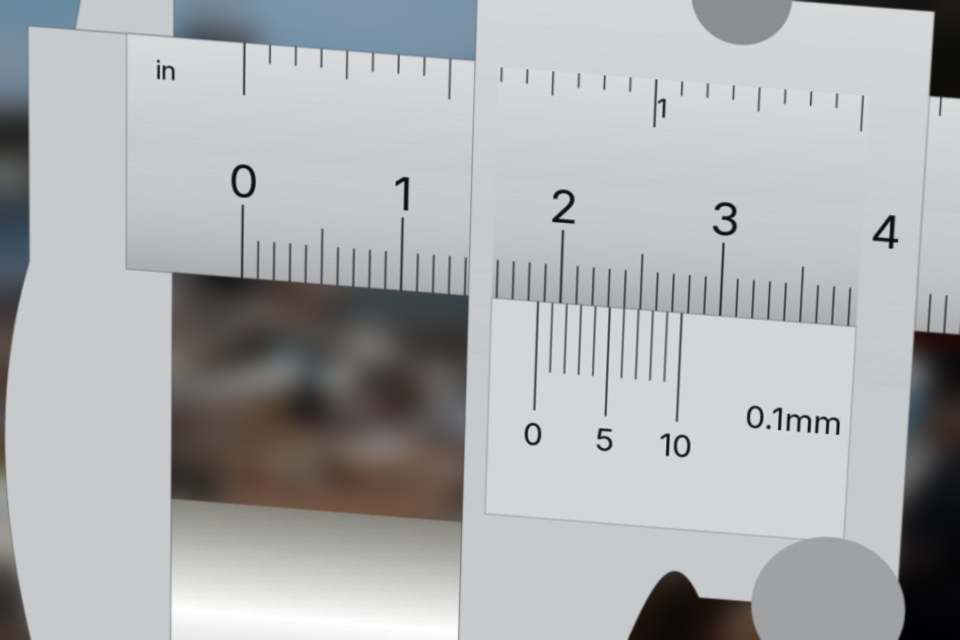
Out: value=18.6 unit=mm
